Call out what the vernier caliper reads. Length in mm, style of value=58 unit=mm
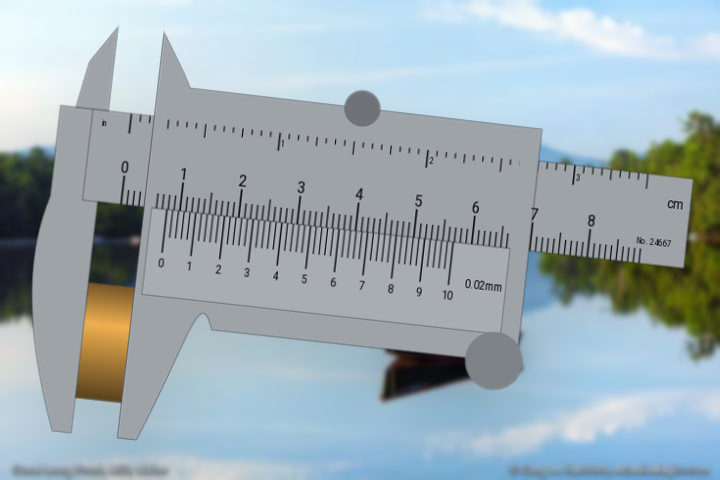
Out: value=7.8 unit=mm
